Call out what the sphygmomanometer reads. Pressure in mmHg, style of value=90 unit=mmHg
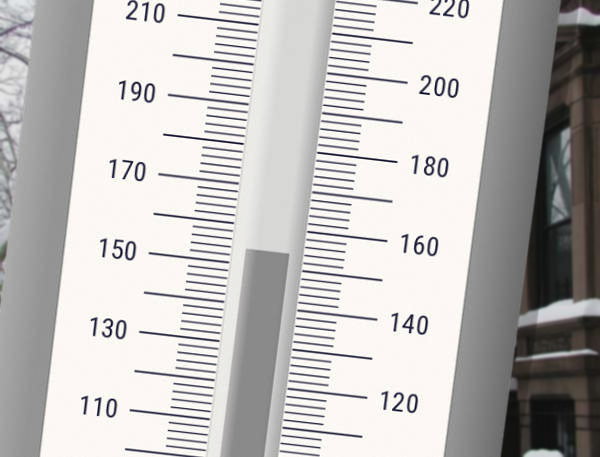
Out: value=154 unit=mmHg
